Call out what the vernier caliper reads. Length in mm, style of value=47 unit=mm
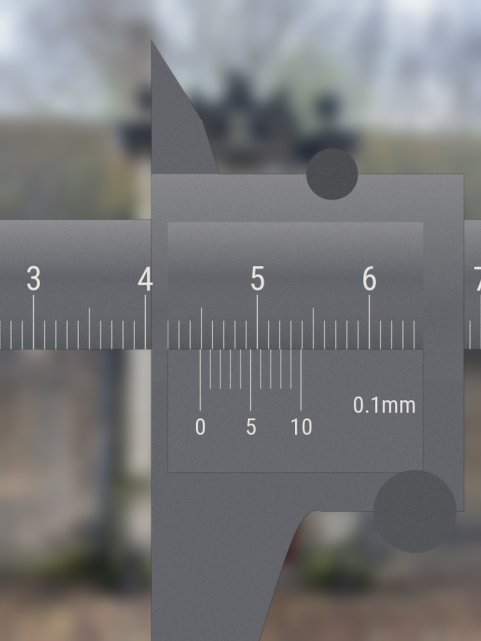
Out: value=44.9 unit=mm
